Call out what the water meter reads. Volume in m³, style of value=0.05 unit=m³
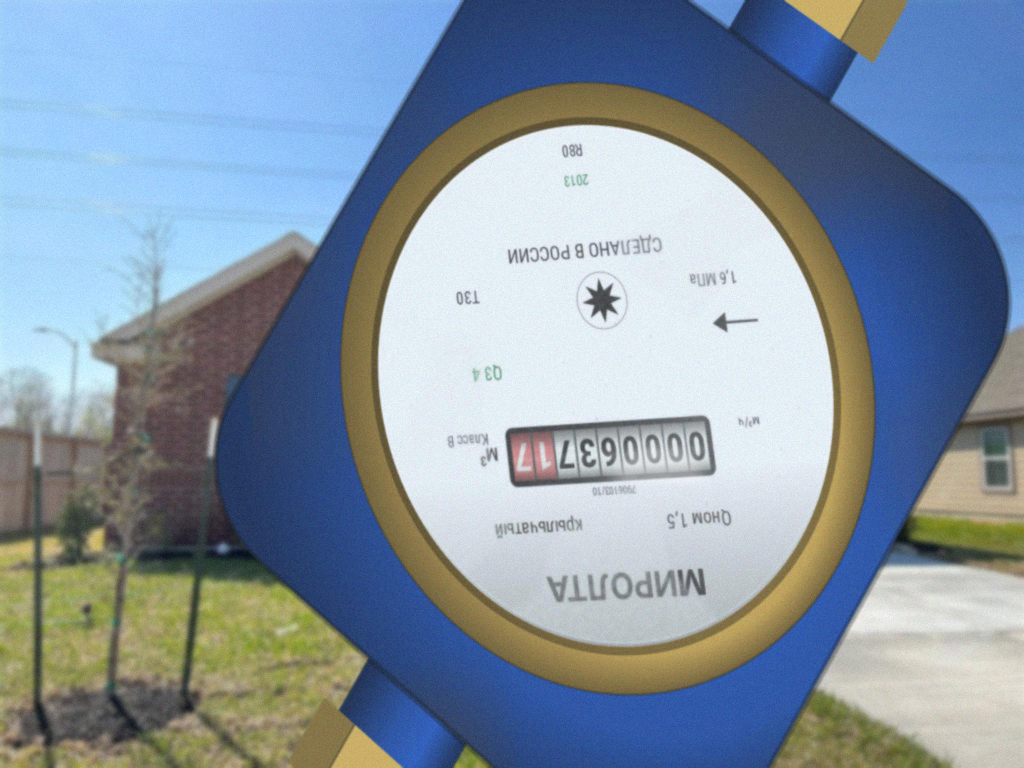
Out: value=637.17 unit=m³
